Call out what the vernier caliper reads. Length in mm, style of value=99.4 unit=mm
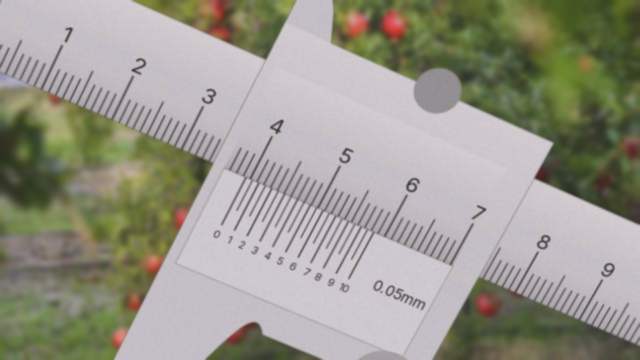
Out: value=39.4 unit=mm
